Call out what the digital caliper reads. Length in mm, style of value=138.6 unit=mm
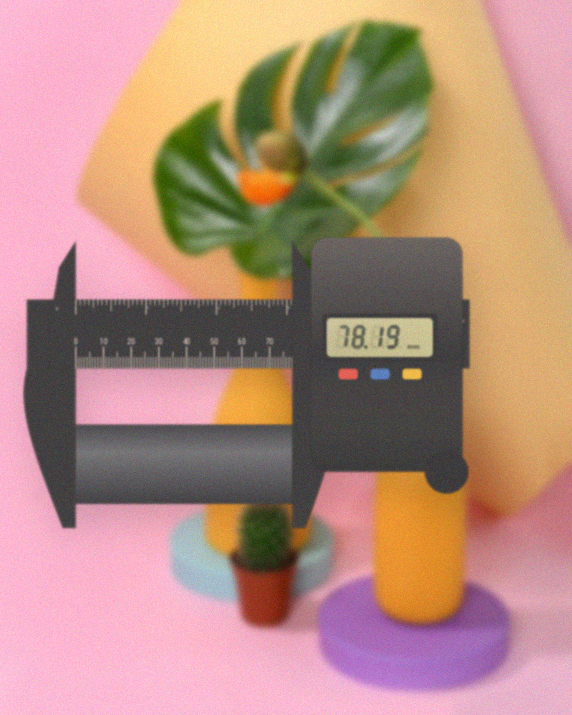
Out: value=78.19 unit=mm
